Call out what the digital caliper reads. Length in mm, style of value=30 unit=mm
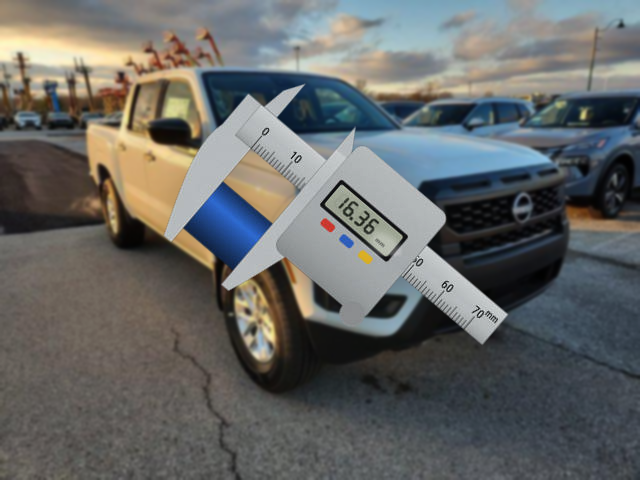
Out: value=16.36 unit=mm
